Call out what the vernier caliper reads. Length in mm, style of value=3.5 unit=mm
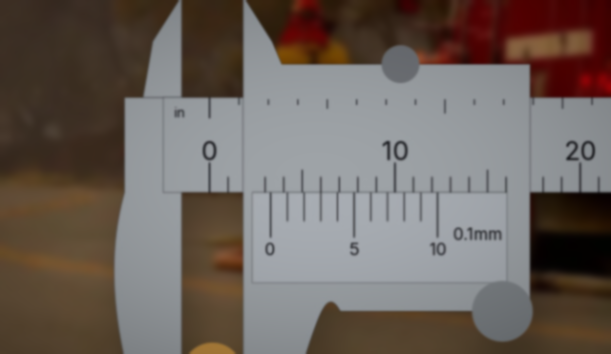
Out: value=3.3 unit=mm
